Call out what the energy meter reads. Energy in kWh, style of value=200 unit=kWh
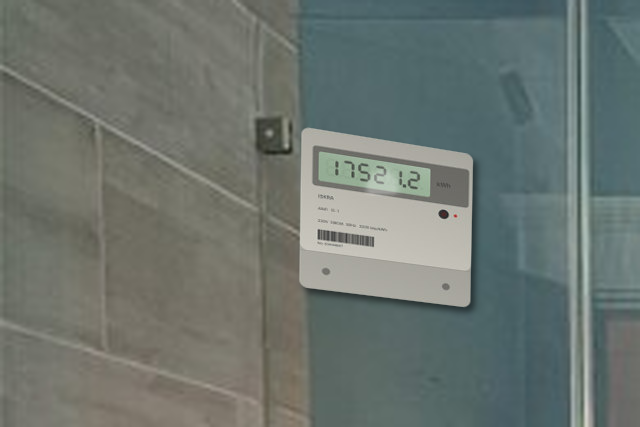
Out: value=17521.2 unit=kWh
